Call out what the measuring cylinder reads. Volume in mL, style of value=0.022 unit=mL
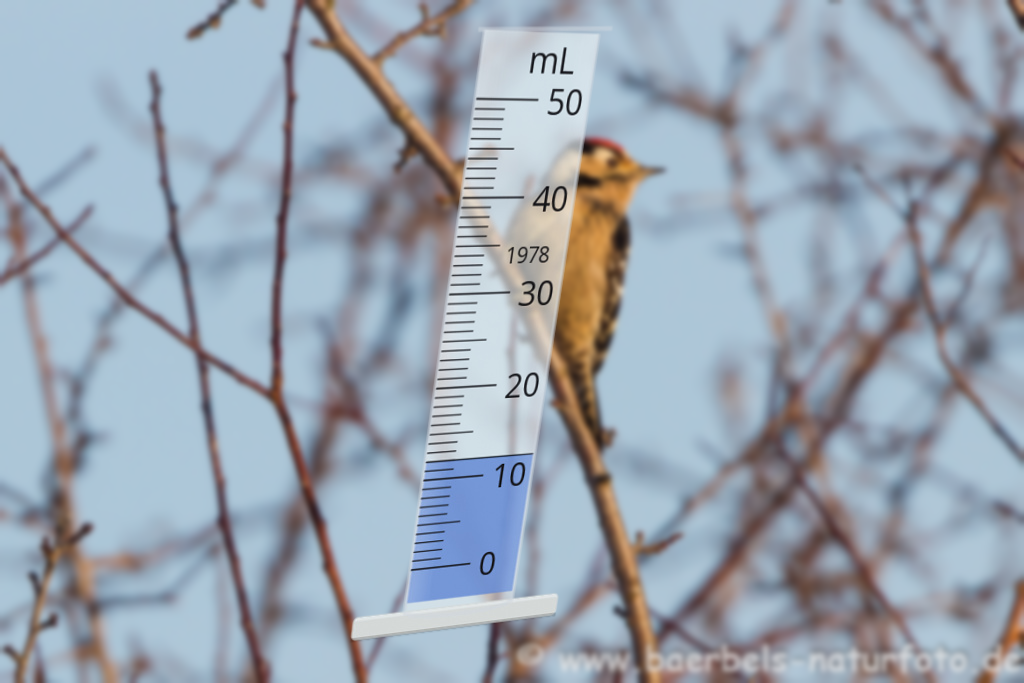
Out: value=12 unit=mL
